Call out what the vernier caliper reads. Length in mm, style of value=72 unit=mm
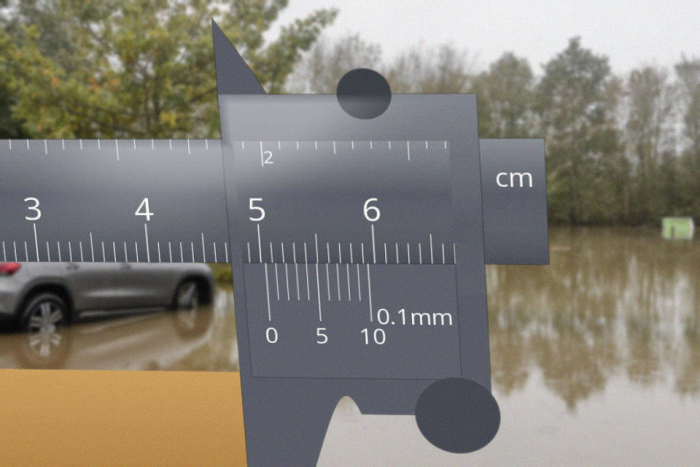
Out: value=50.4 unit=mm
